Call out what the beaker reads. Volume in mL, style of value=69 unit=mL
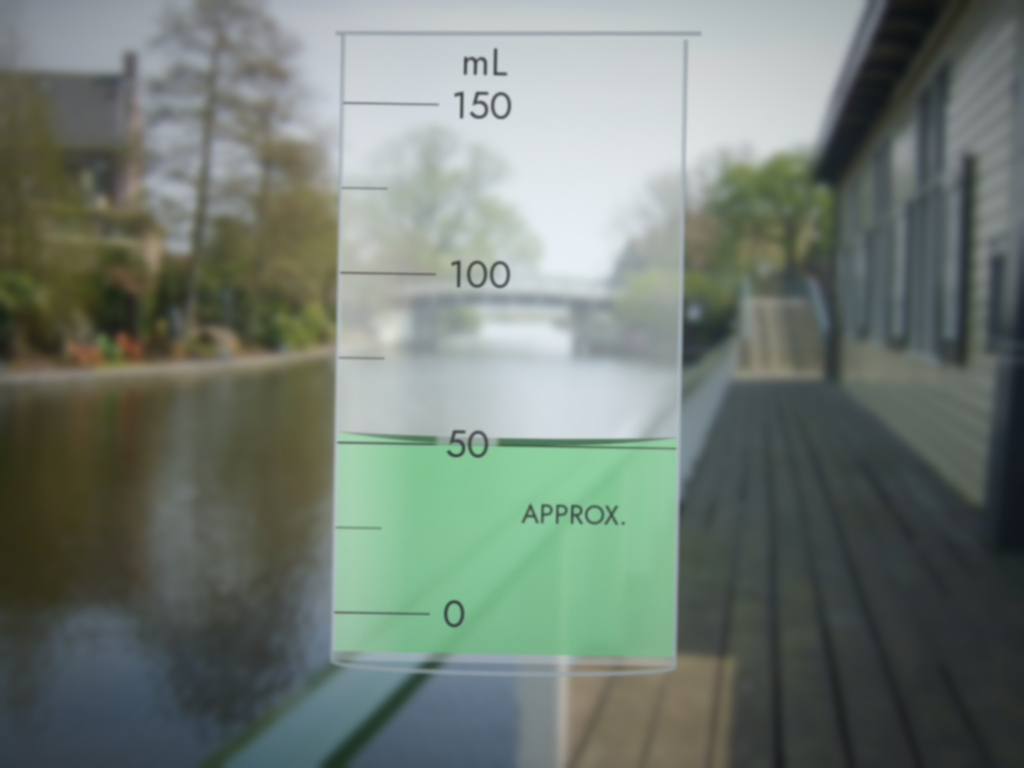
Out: value=50 unit=mL
